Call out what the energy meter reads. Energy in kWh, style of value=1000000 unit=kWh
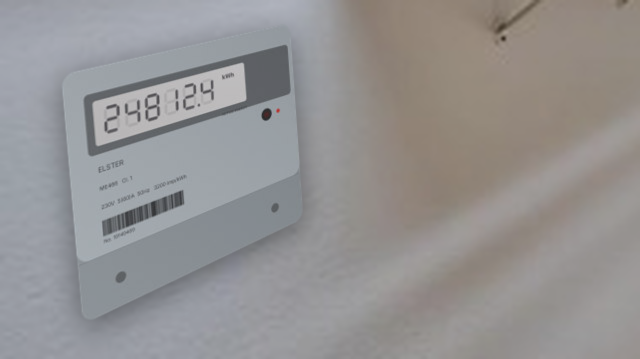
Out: value=24812.4 unit=kWh
